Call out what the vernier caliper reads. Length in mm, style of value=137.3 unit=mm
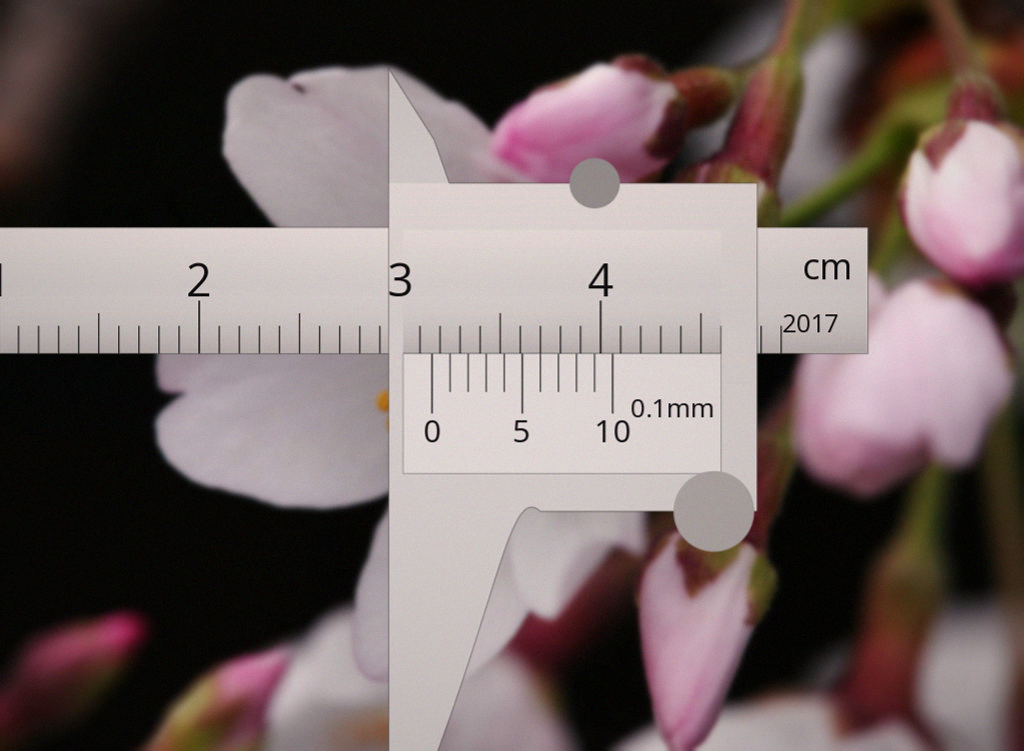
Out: value=31.6 unit=mm
